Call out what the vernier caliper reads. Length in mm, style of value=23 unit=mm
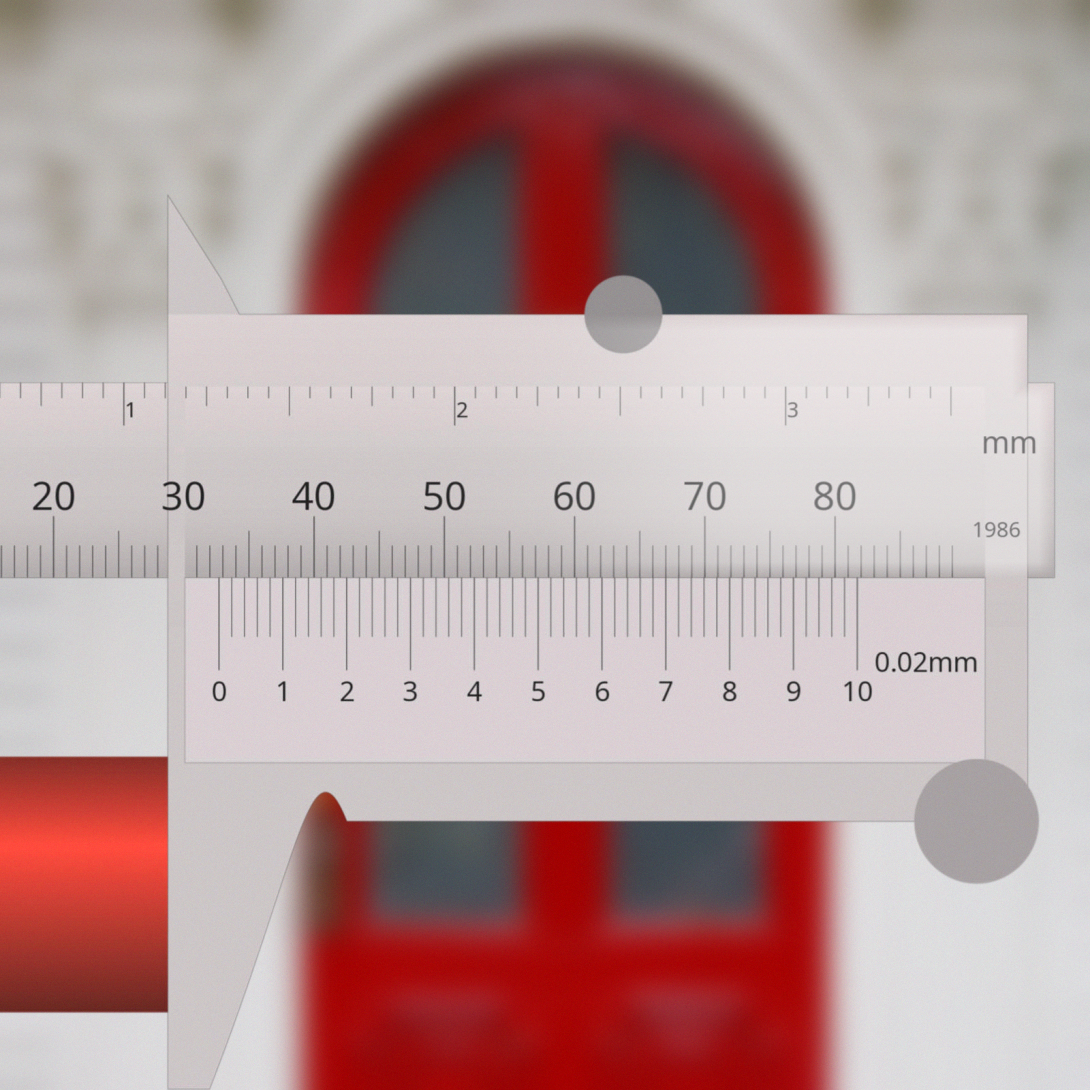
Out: value=32.7 unit=mm
